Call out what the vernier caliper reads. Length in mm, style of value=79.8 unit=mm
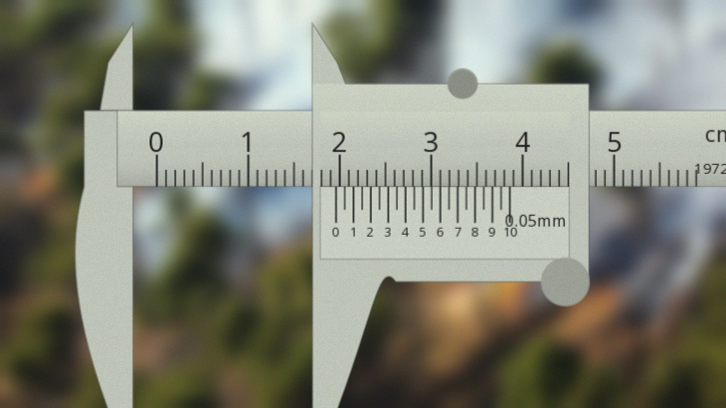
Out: value=19.6 unit=mm
